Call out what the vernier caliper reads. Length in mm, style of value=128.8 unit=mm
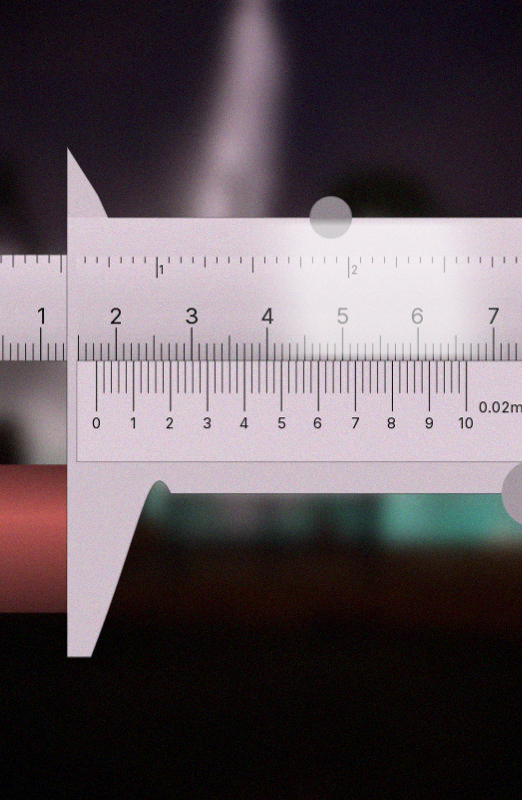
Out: value=17.4 unit=mm
